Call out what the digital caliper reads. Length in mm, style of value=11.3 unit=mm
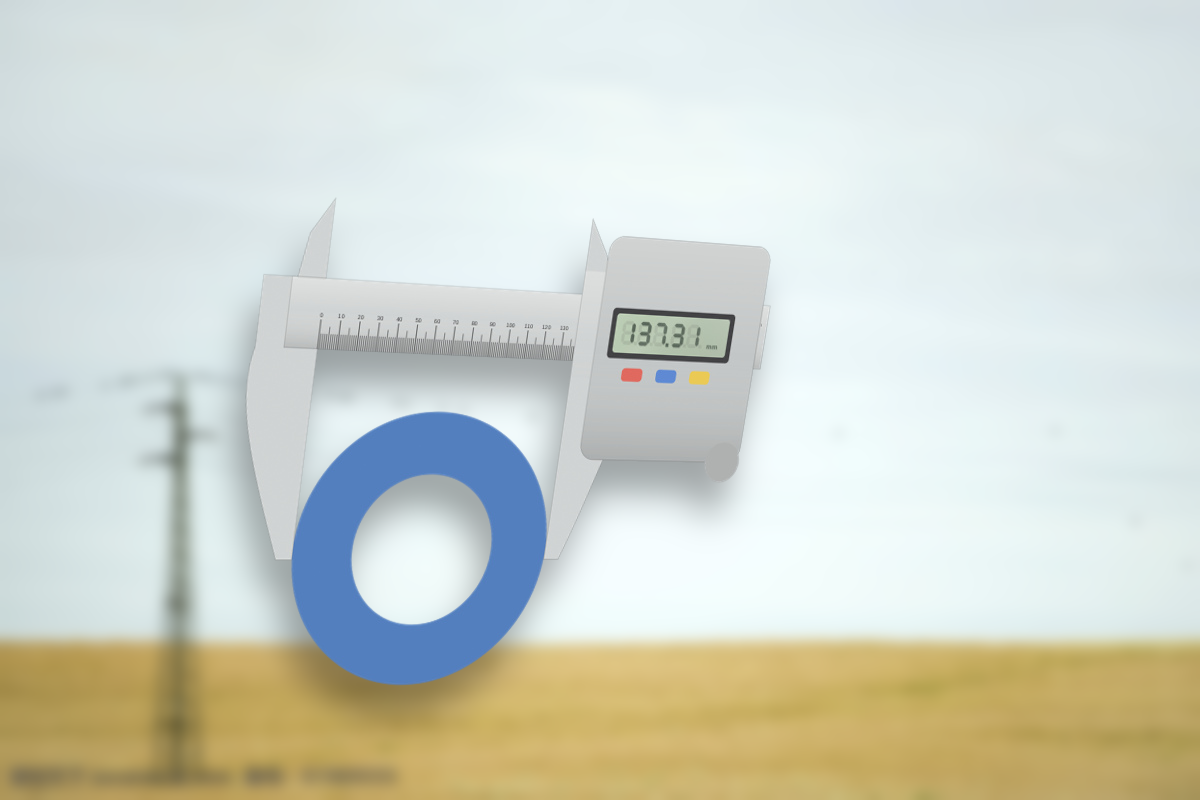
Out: value=137.31 unit=mm
